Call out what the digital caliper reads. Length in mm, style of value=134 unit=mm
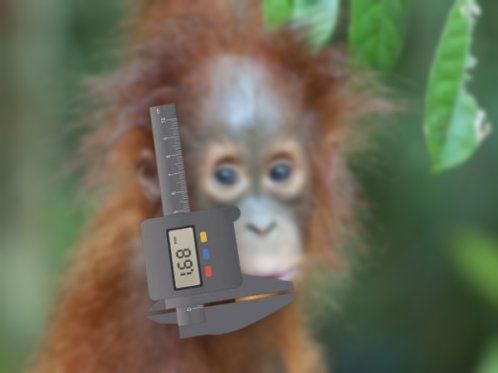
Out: value=1.68 unit=mm
